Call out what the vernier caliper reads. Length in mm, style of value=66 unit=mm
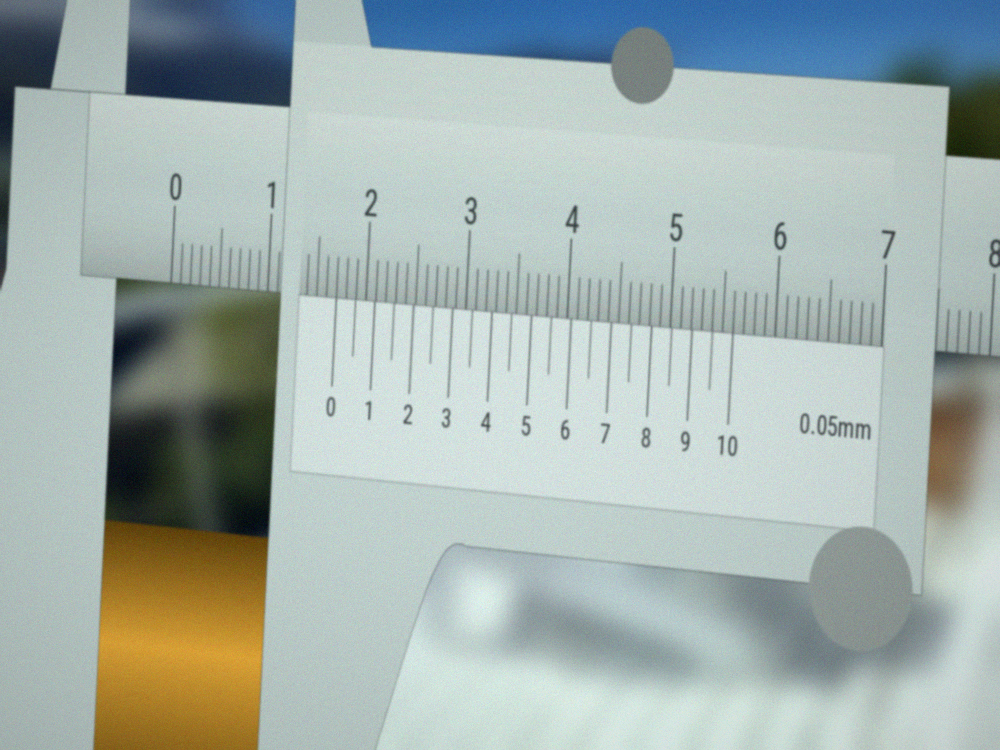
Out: value=17.0 unit=mm
